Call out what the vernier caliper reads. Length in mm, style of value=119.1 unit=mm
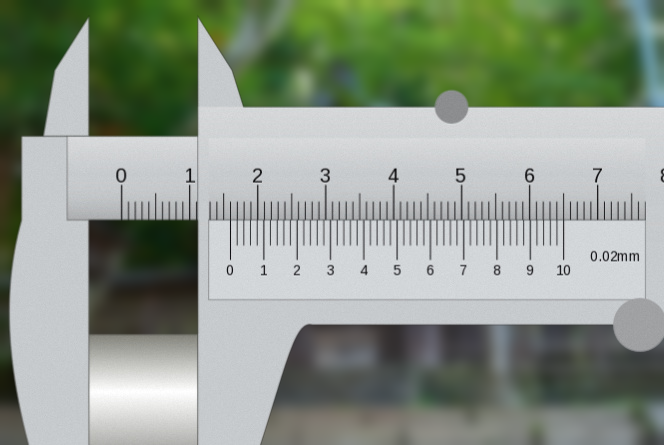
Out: value=16.0 unit=mm
